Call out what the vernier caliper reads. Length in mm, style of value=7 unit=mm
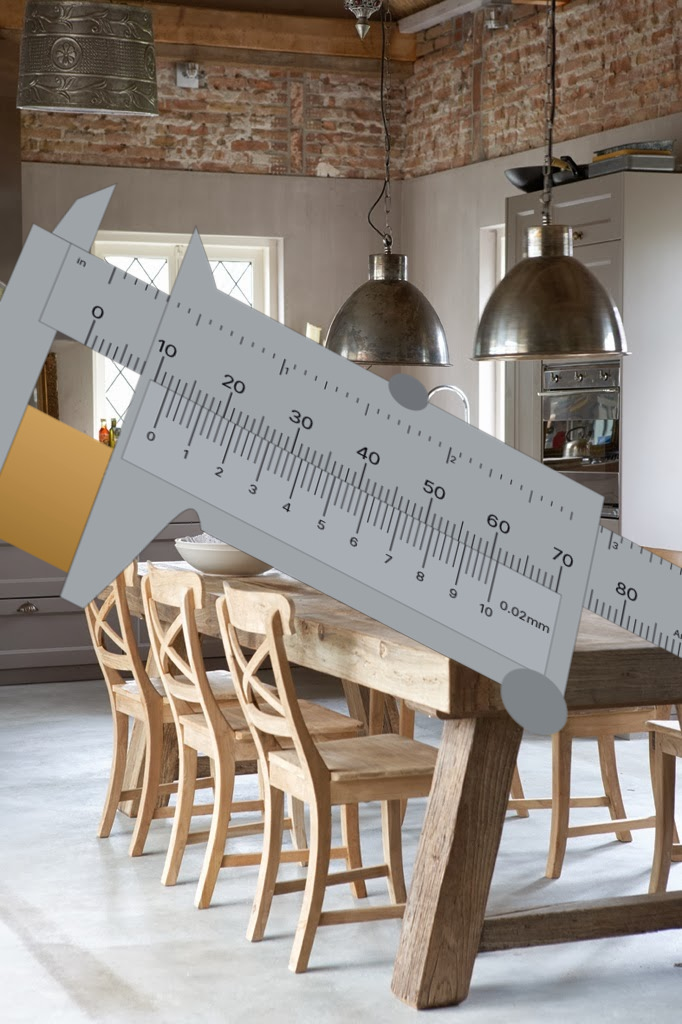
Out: value=12.0 unit=mm
